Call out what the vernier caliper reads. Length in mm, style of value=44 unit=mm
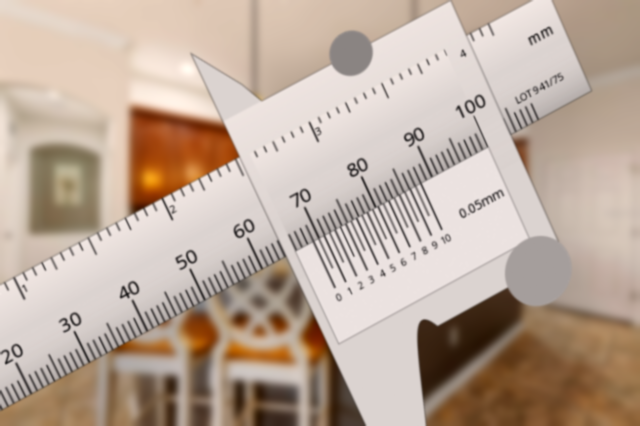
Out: value=69.0 unit=mm
